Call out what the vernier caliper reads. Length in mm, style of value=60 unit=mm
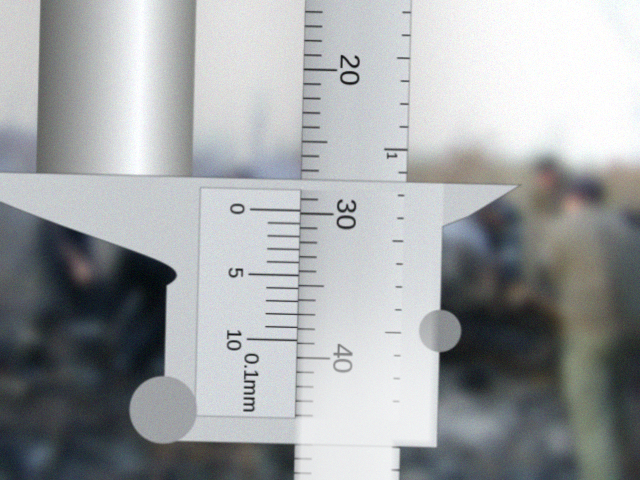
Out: value=29.8 unit=mm
